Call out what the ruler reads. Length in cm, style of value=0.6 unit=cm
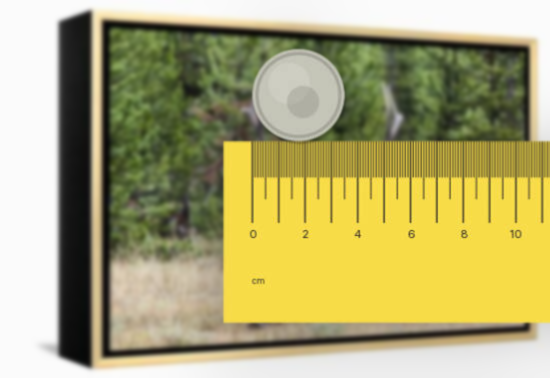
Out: value=3.5 unit=cm
